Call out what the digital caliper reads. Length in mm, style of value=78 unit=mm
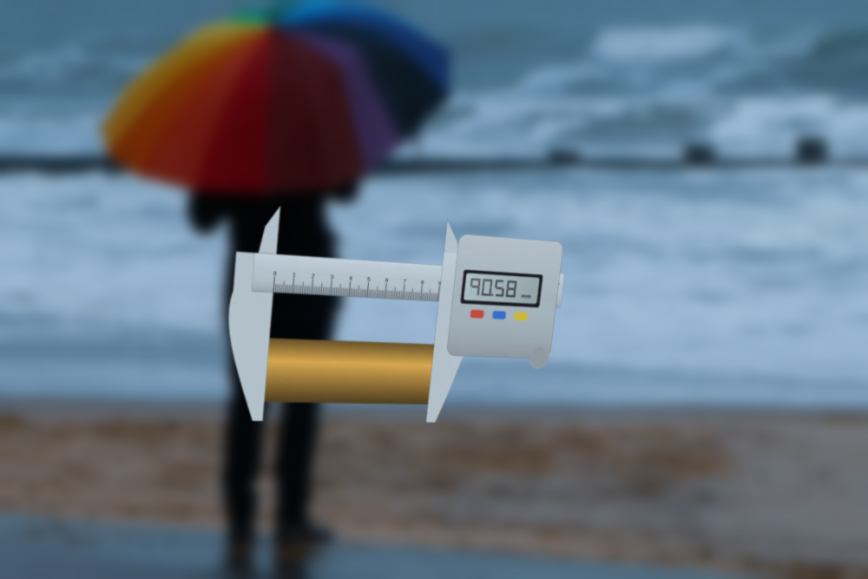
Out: value=90.58 unit=mm
